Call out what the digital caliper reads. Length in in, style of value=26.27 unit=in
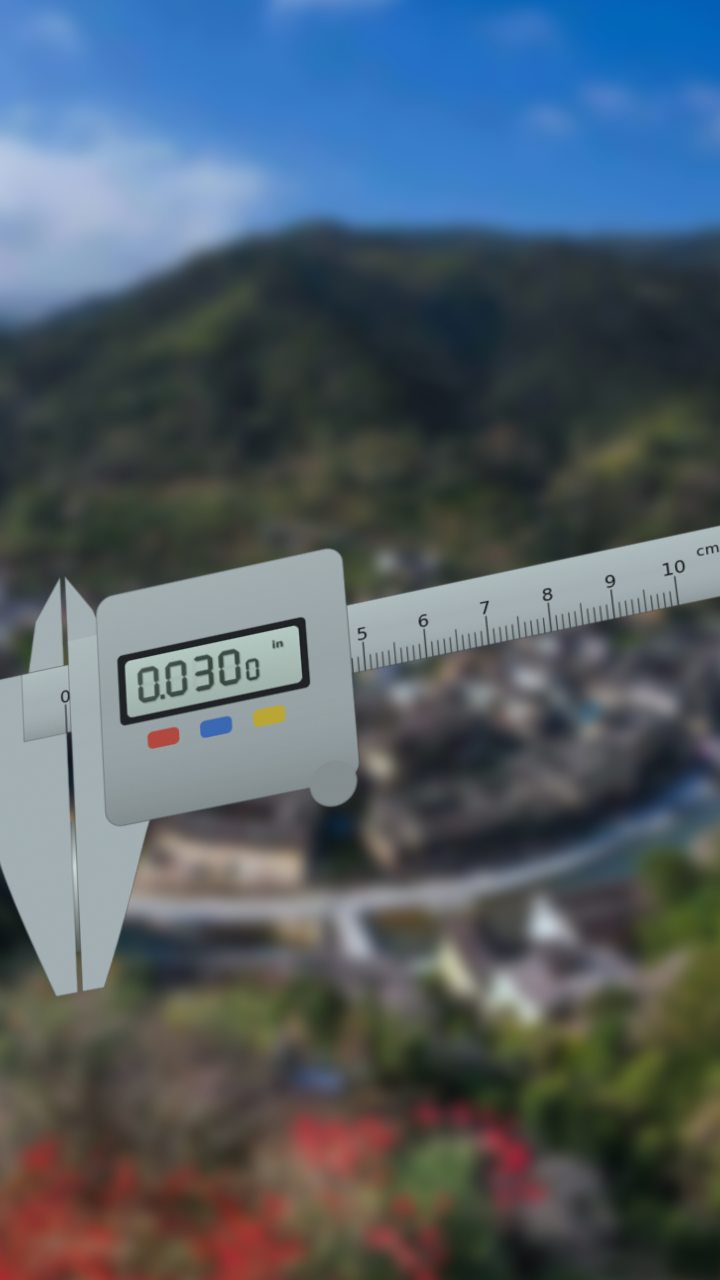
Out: value=0.0300 unit=in
